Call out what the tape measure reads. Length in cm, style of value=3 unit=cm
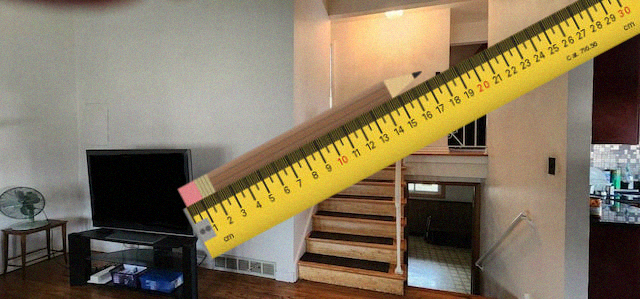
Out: value=17 unit=cm
